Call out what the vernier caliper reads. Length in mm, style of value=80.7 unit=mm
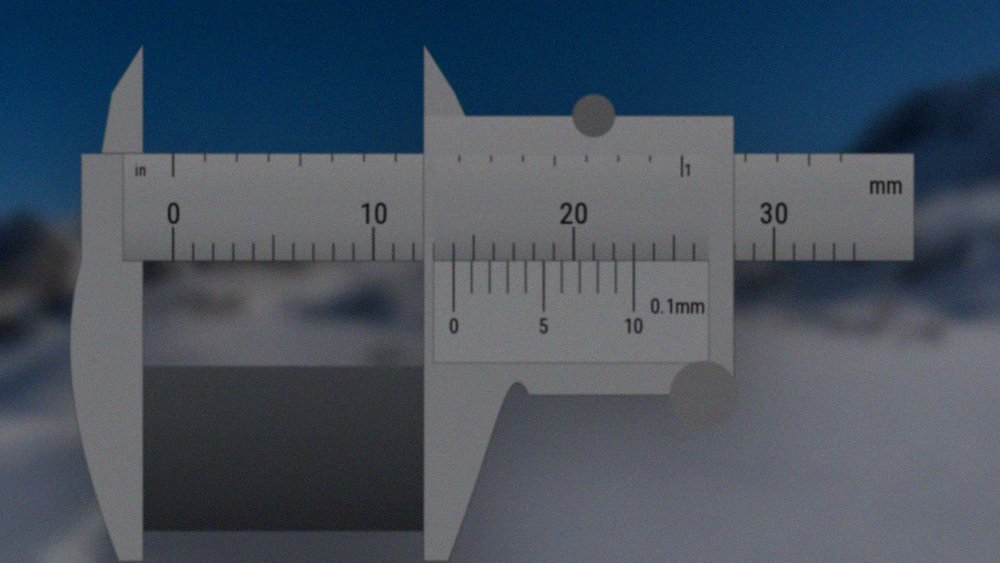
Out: value=14.0 unit=mm
